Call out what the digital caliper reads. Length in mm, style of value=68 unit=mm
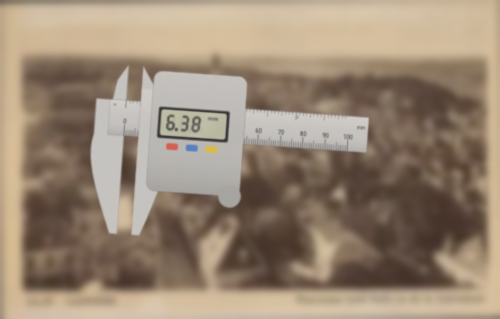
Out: value=6.38 unit=mm
